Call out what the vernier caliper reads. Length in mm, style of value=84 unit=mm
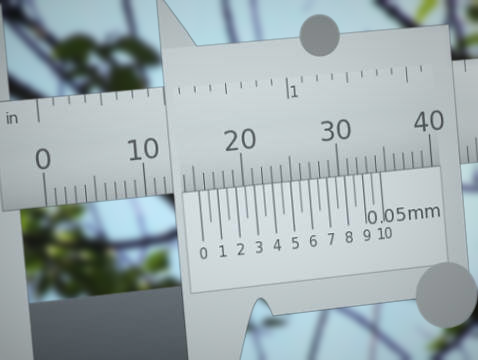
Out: value=15.4 unit=mm
